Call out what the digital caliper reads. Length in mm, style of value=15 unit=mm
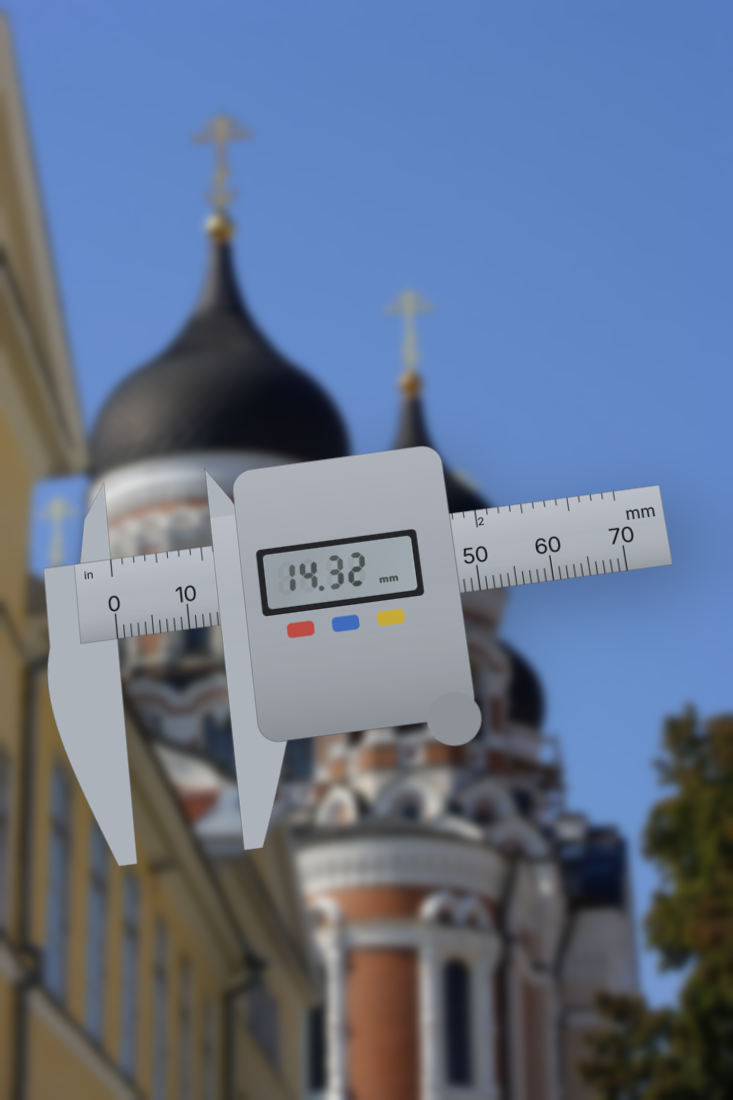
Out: value=14.32 unit=mm
